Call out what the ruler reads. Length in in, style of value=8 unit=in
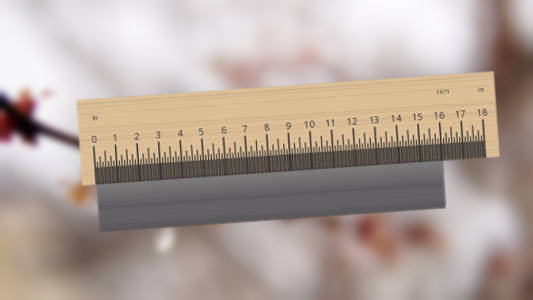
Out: value=16 unit=in
